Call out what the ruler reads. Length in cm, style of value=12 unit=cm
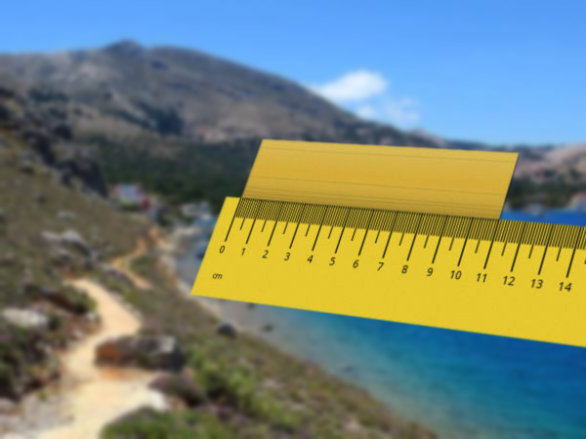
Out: value=11 unit=cm
